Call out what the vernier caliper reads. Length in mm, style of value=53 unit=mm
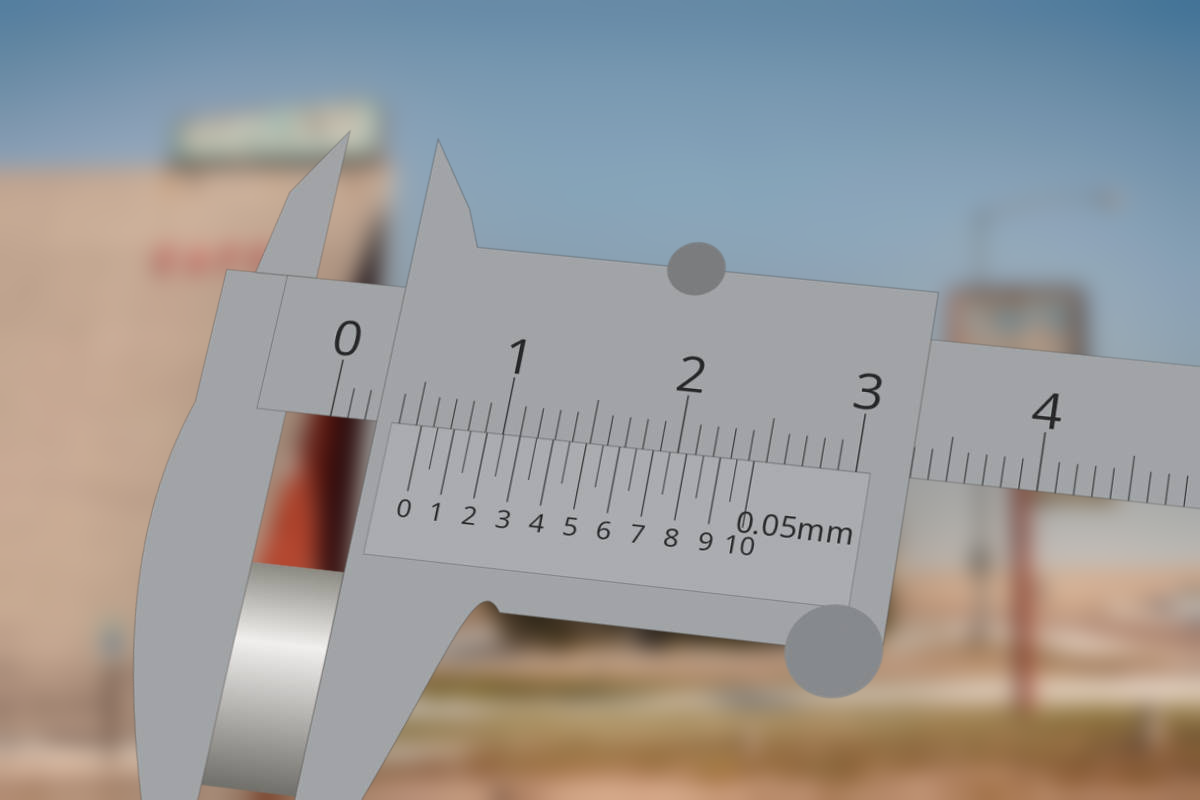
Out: value=5.3 unit=mm
